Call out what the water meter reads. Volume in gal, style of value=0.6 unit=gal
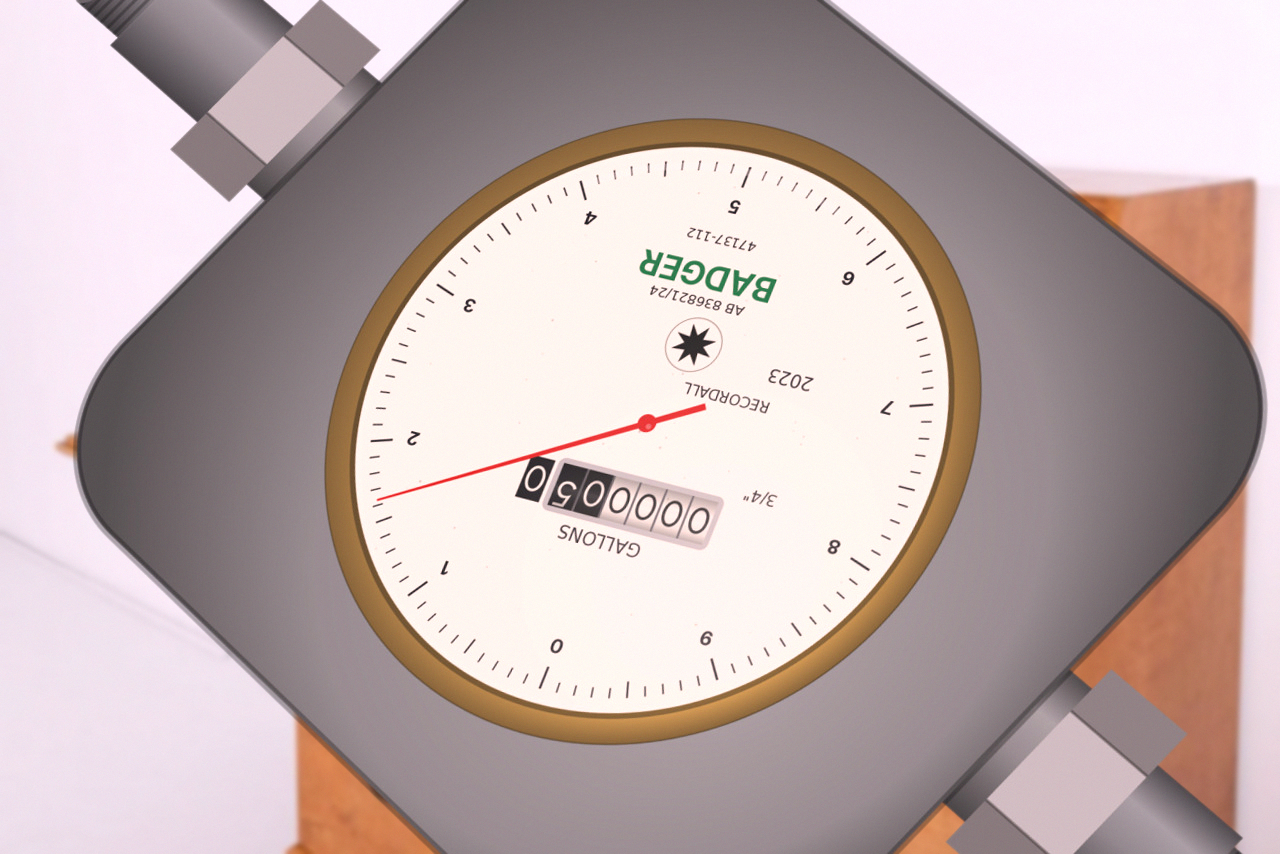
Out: value=51.6 unit=gal
